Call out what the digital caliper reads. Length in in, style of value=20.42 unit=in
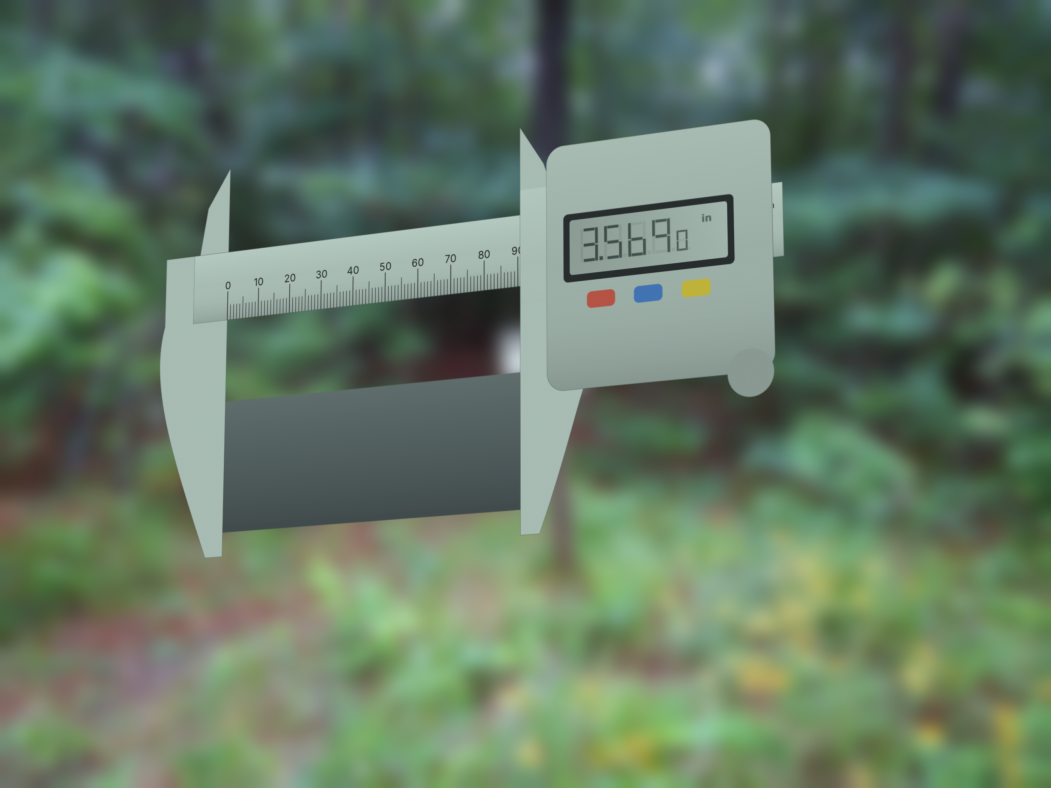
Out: value=3.5690 unit=in
